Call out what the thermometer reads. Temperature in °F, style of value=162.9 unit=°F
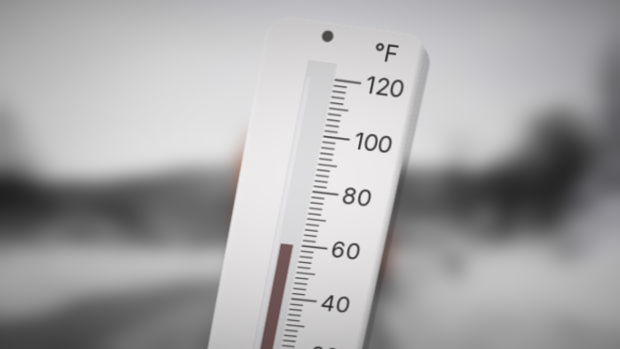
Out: value=60 unit=°F
